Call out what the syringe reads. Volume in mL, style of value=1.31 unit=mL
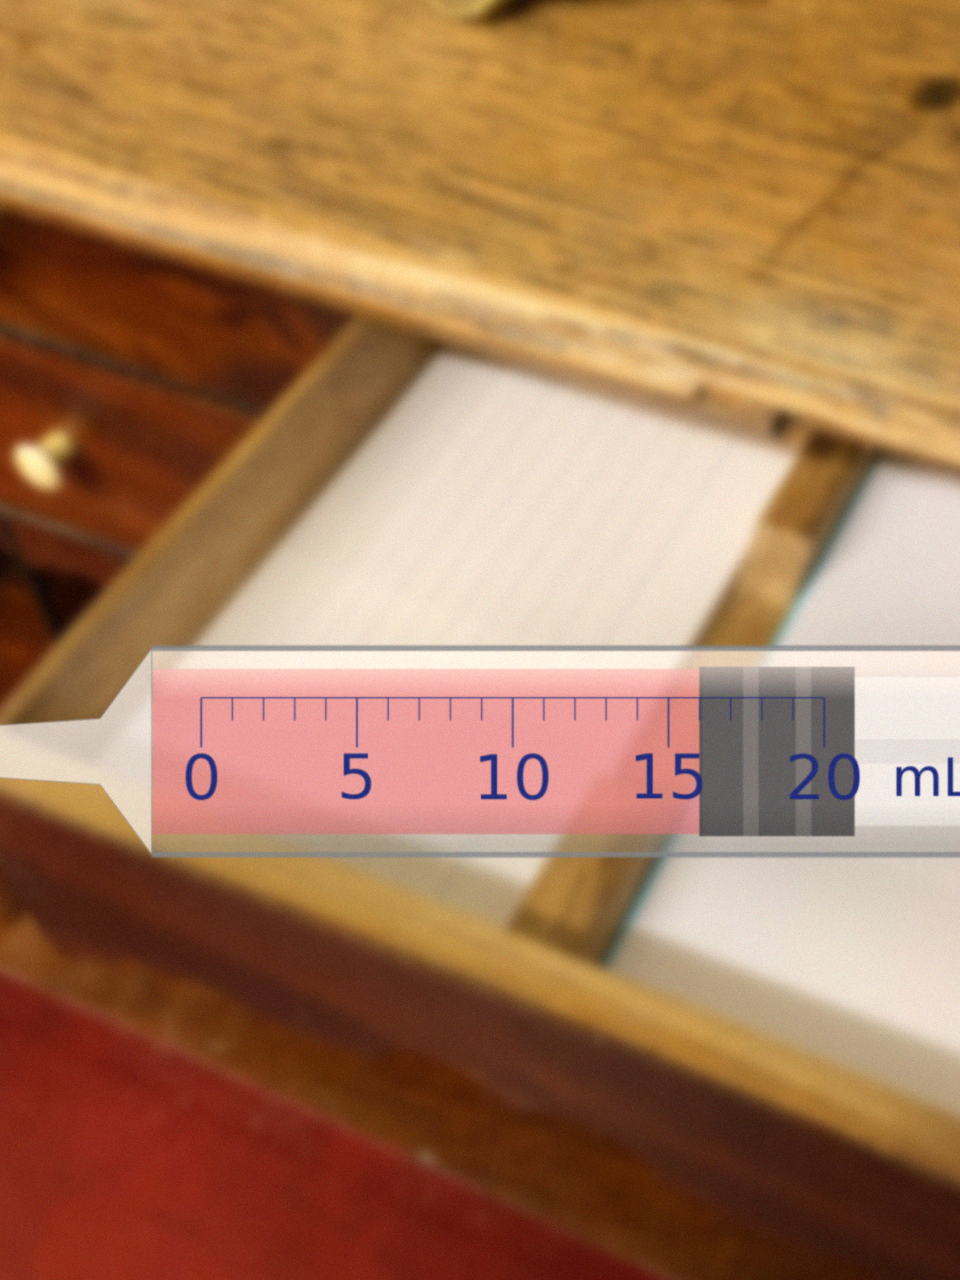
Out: value=16 unit=mL
